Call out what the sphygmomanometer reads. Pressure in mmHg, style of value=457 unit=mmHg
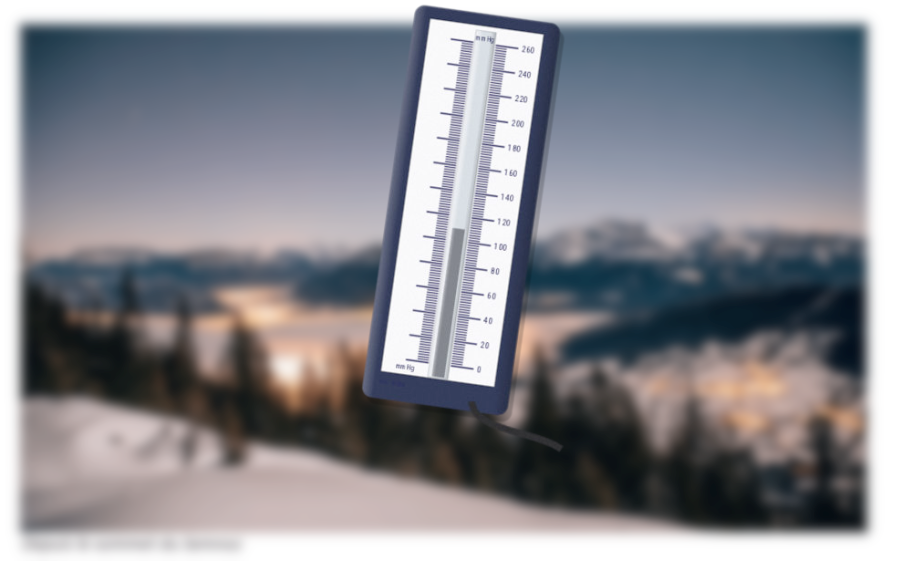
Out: value=110 unit=mmHg
